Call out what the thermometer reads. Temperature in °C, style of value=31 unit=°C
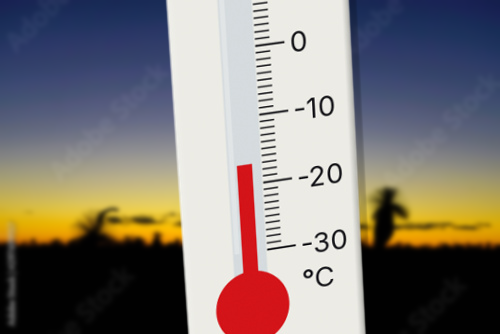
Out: value=-17 unit=°C
